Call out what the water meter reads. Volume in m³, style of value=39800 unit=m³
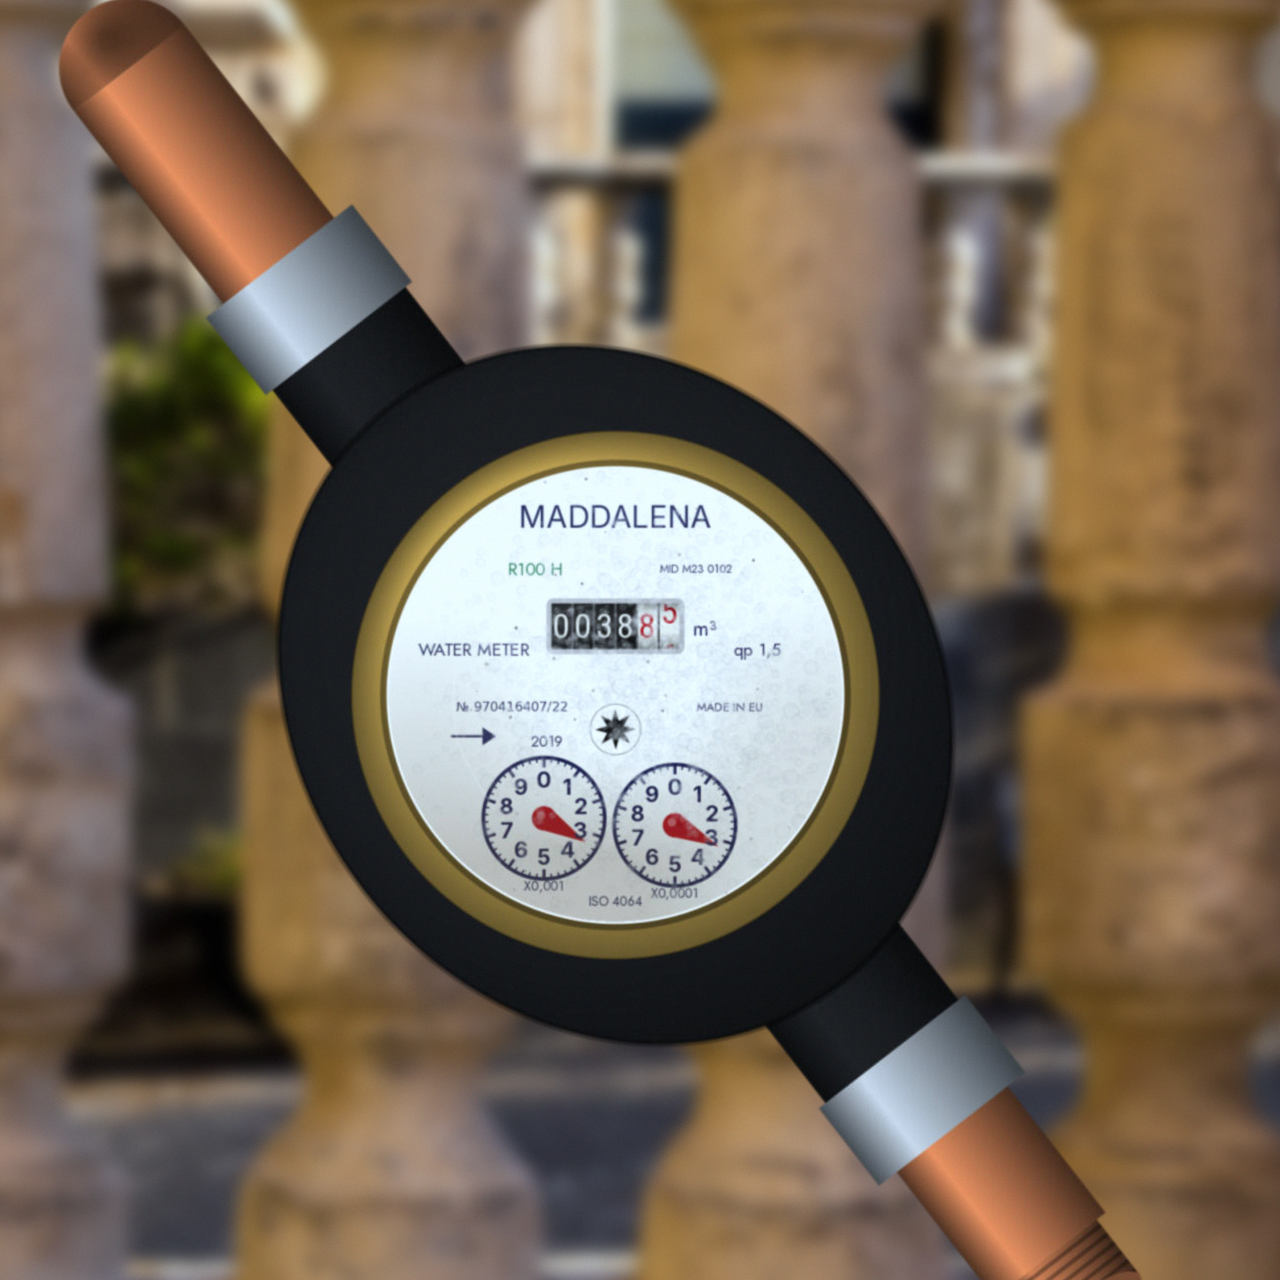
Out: value=38.8533 unit=m³
